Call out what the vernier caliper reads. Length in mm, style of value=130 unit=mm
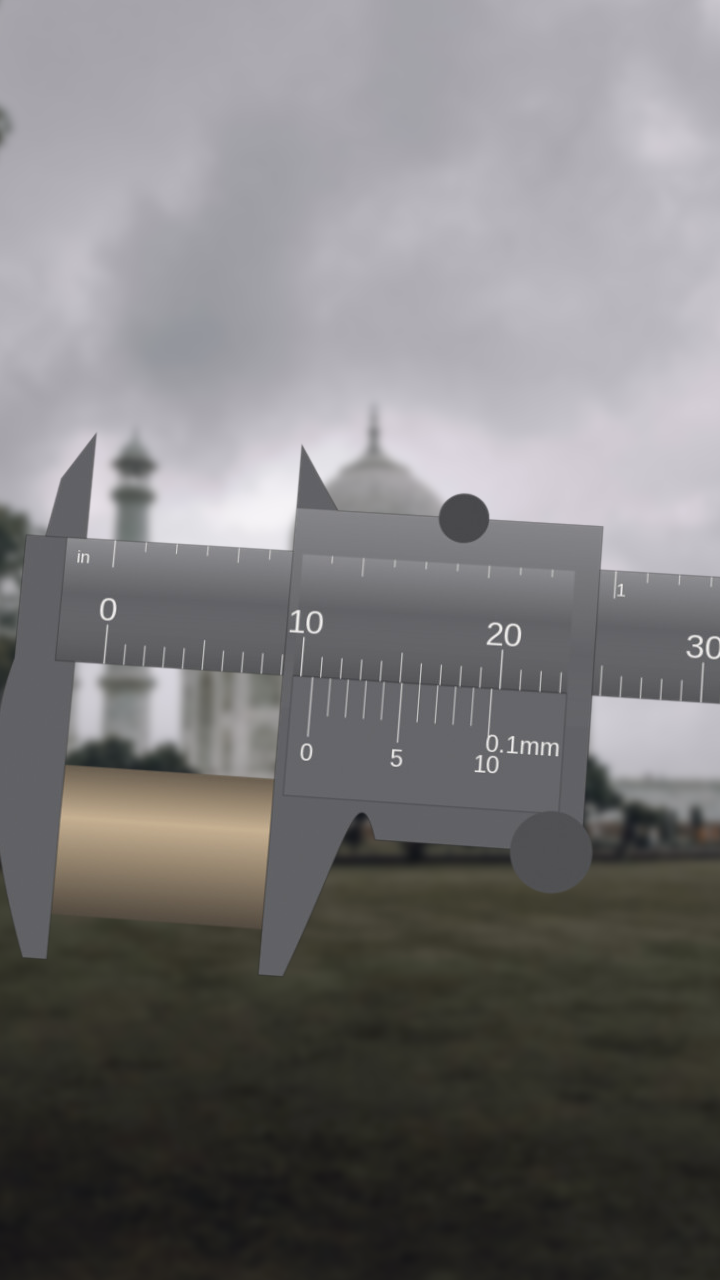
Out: value=10.6 unit=mm
